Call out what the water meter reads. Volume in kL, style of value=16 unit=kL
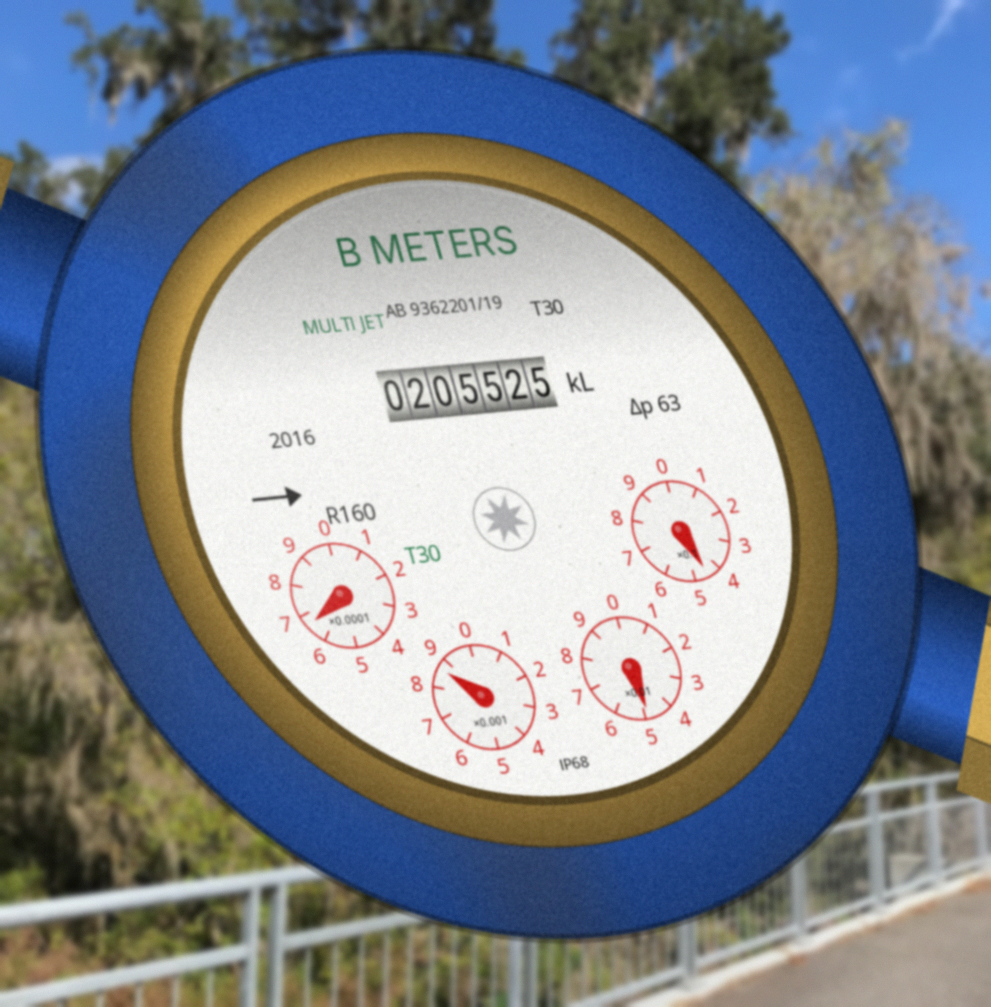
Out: value=205525.4486 unit=kL
